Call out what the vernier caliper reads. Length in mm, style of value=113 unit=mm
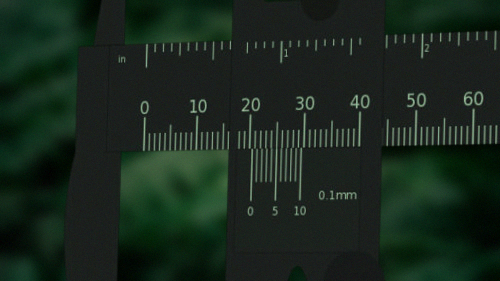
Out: value=20.5 unit=mm
